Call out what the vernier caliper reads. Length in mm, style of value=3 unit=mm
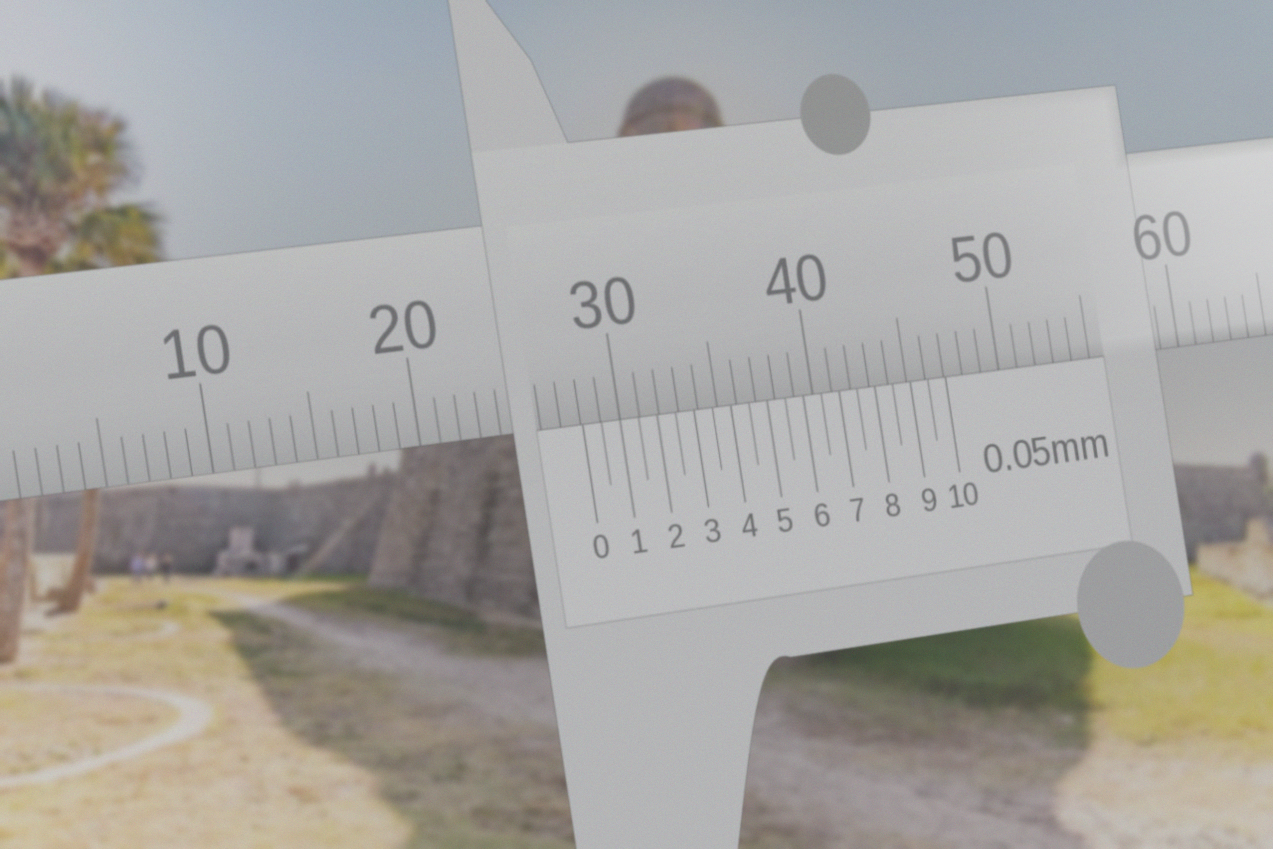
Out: value=28.1 unit=mm
